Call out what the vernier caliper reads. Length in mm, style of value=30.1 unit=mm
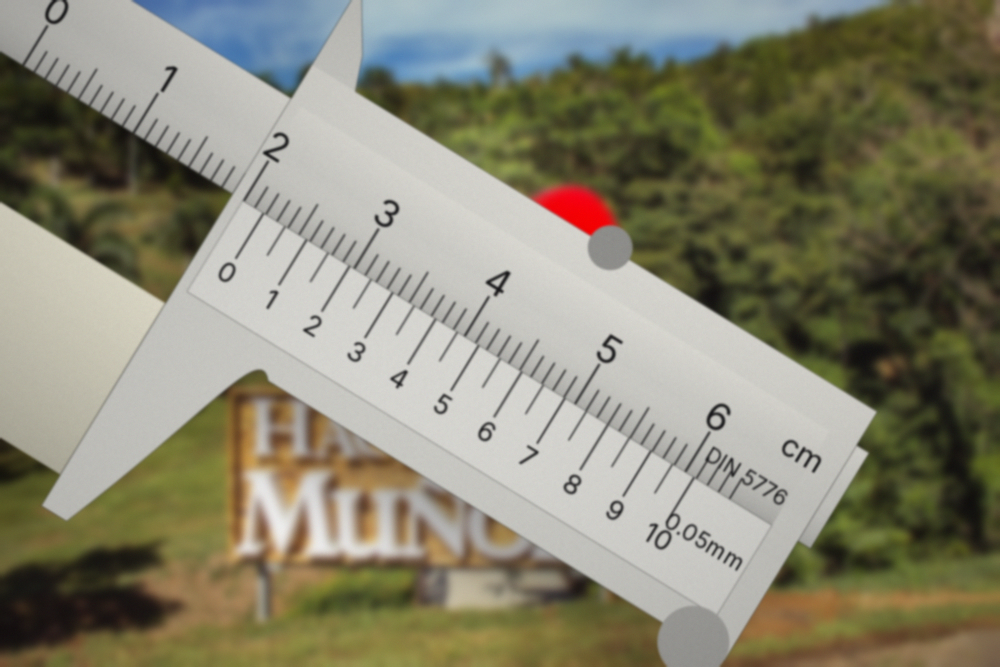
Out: value=21.8 unit=mm
